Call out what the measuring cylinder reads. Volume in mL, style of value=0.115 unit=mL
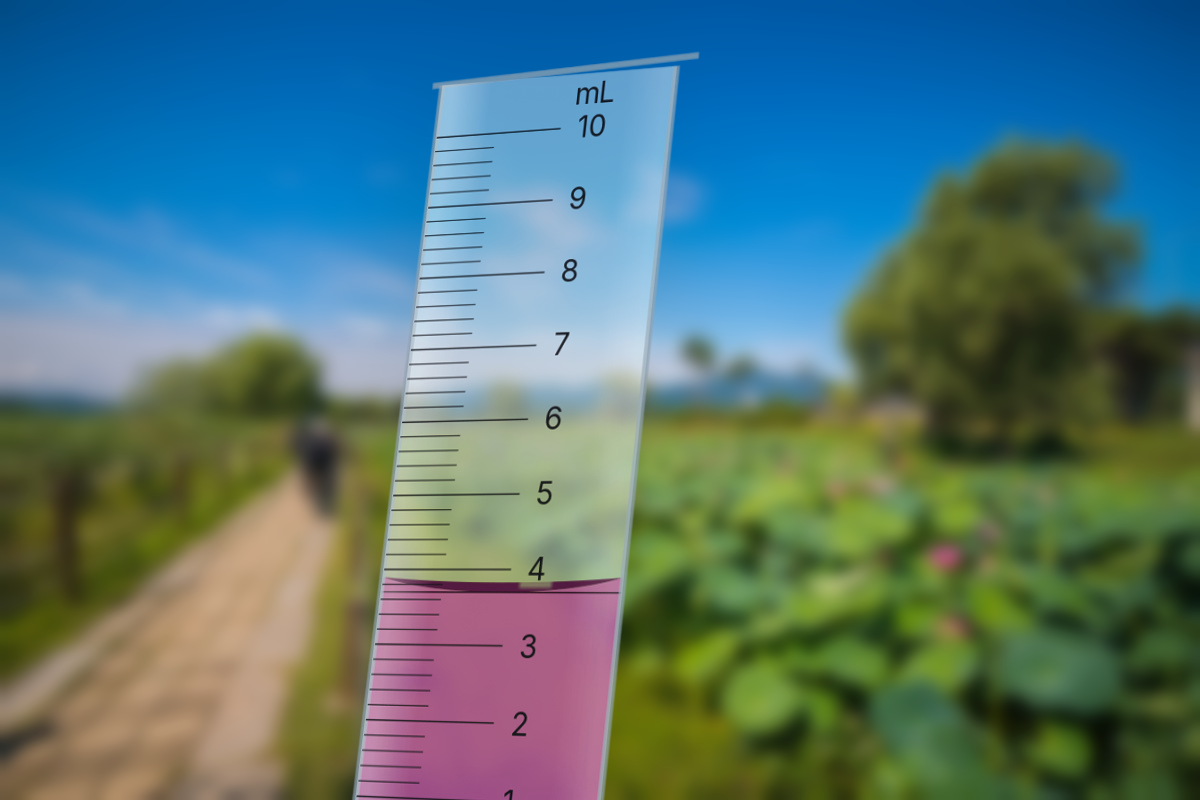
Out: value=3.7 unit=mL
